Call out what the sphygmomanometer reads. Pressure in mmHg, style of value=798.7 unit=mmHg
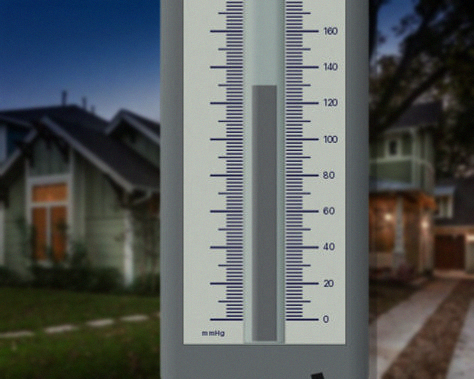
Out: value=130 unit=mmHg
